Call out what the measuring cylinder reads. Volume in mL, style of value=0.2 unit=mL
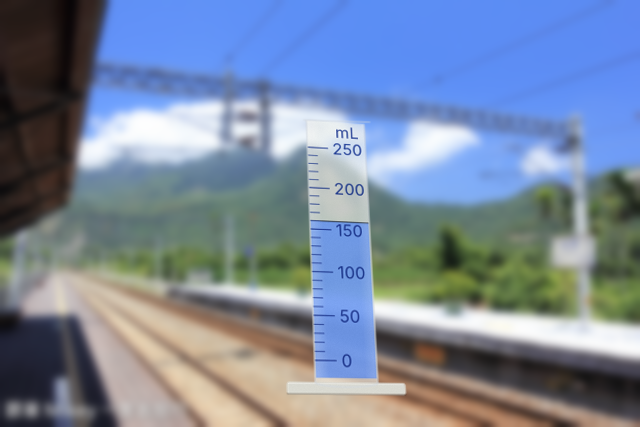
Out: value=160 unit=mL
